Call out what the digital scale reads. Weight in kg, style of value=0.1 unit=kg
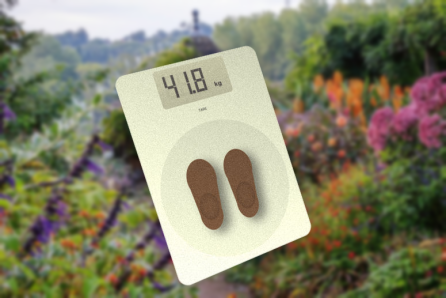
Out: value=41.8 unit=kg
